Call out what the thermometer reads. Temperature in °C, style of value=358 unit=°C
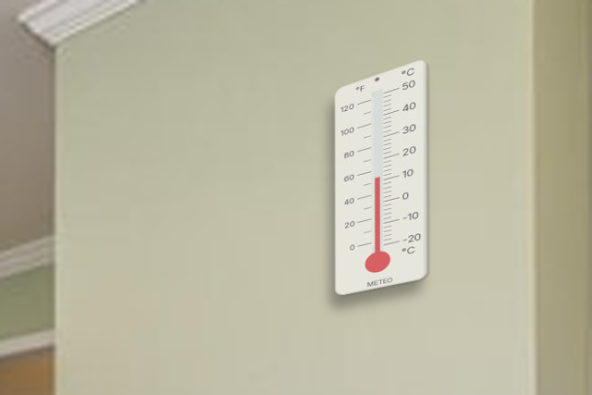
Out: value=12 unit=°C
